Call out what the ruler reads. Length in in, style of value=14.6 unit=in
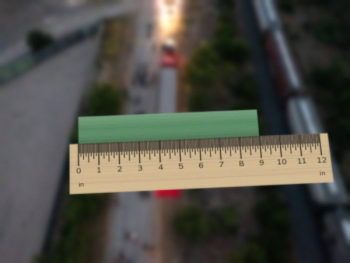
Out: value=9 unit=in
